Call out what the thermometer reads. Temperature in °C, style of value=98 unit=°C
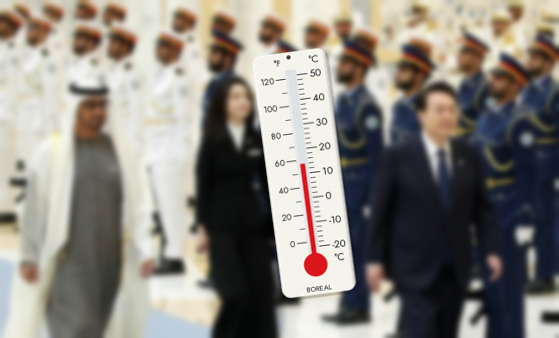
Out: value=14 unit=°C
